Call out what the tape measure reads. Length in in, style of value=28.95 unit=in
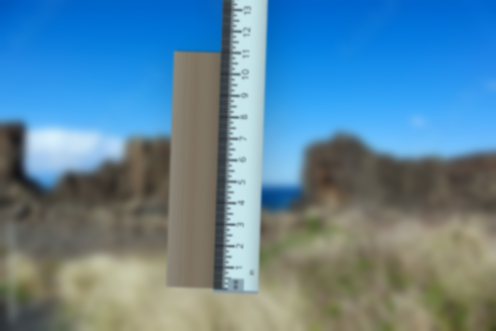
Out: value=11 unit=in
